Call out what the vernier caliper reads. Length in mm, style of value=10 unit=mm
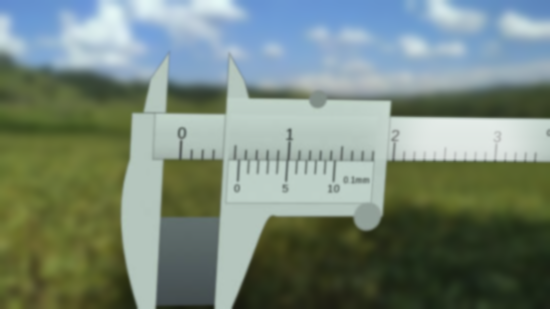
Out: value=5.4 unit=mm
